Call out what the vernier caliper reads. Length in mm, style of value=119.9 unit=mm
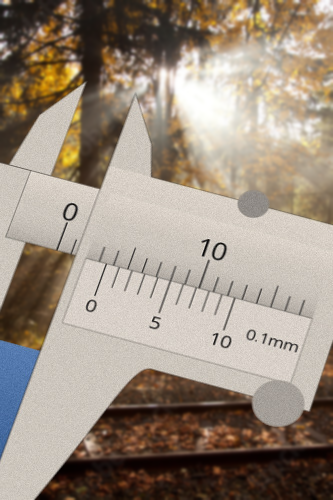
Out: value=3.5 unit=mm
